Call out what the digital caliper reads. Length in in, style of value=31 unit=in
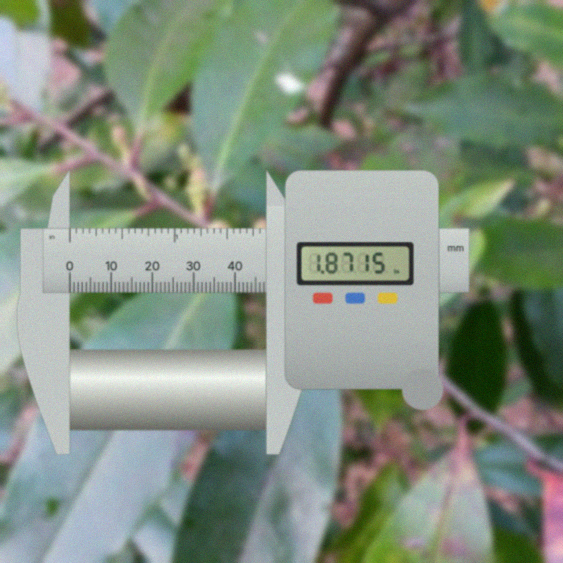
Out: value=1.8715 unit=in
